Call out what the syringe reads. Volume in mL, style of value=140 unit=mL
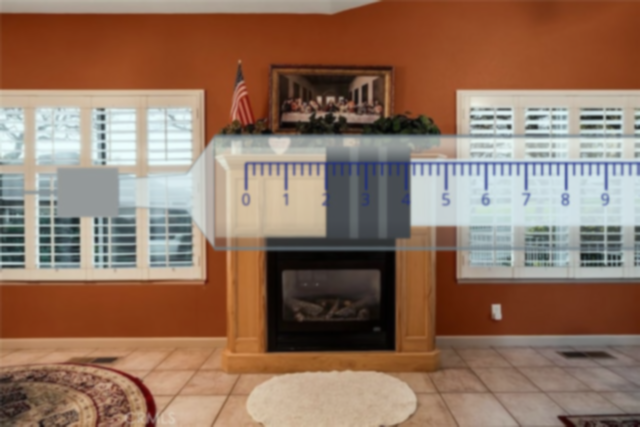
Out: value=2 unit=mL
